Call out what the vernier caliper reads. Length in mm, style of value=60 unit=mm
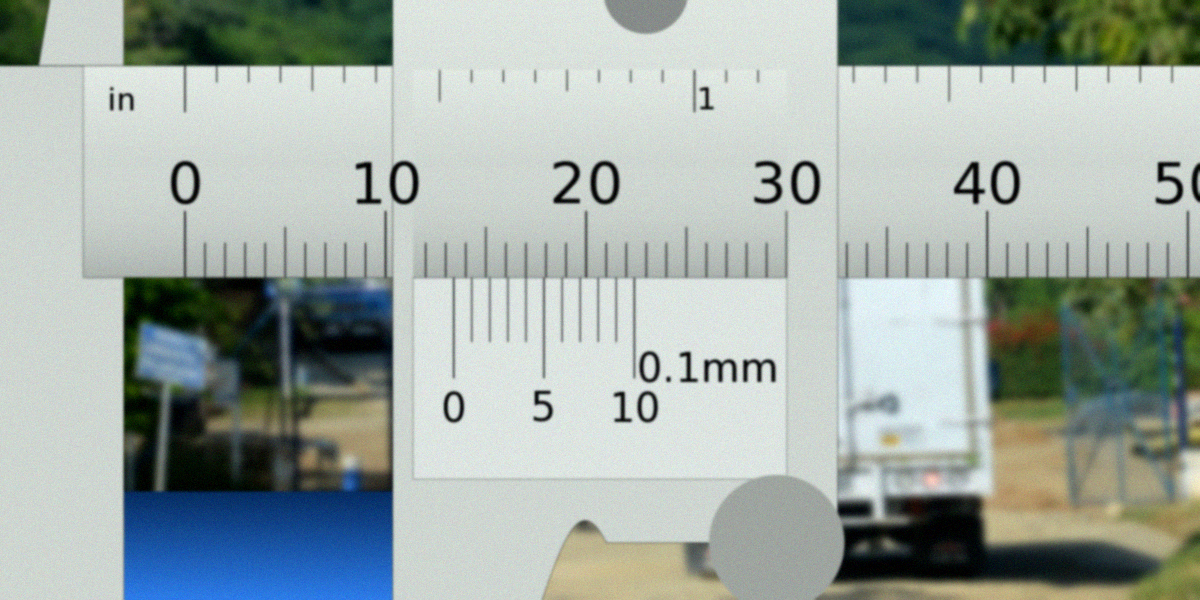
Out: value=13.4 unit=mm
